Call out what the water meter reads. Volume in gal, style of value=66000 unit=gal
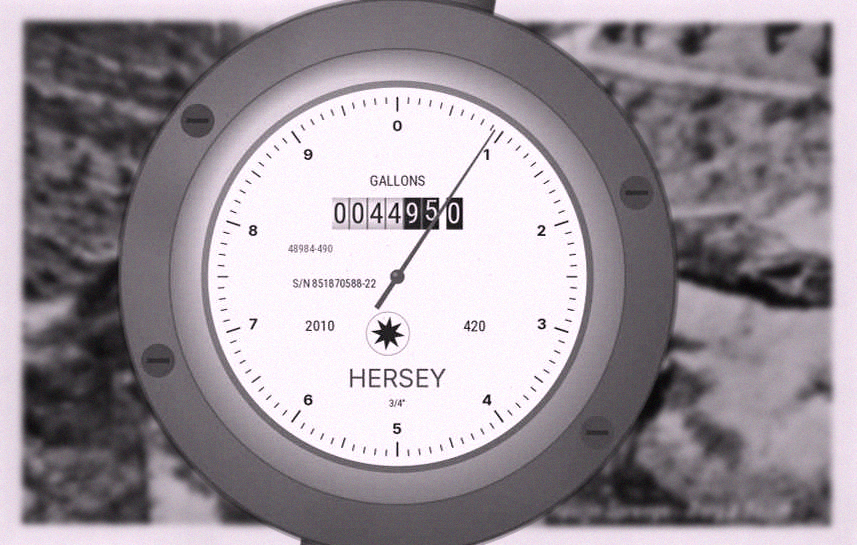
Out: value=44950.9 unit=gal
